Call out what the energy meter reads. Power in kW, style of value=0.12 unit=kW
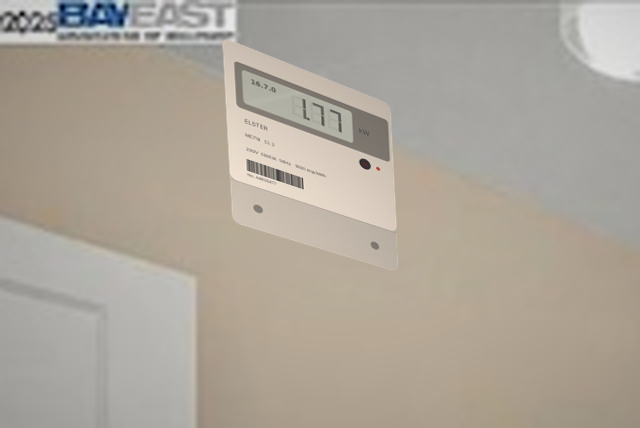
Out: value=1.77 unit=kW
